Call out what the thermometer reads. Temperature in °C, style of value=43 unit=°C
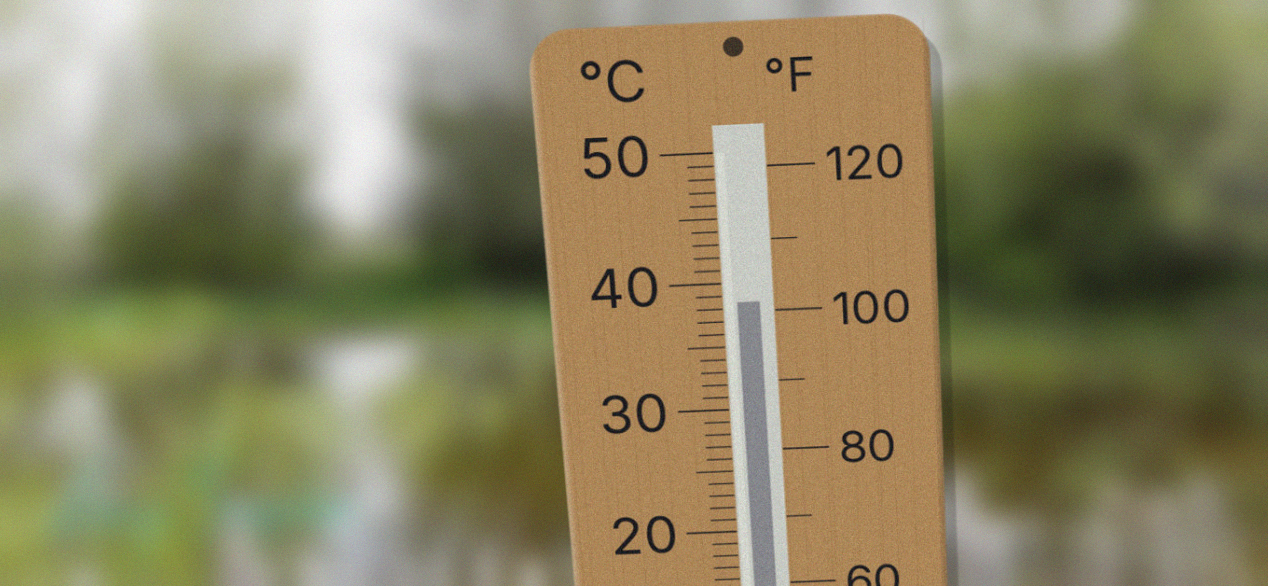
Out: value=38.5 unit=°C
